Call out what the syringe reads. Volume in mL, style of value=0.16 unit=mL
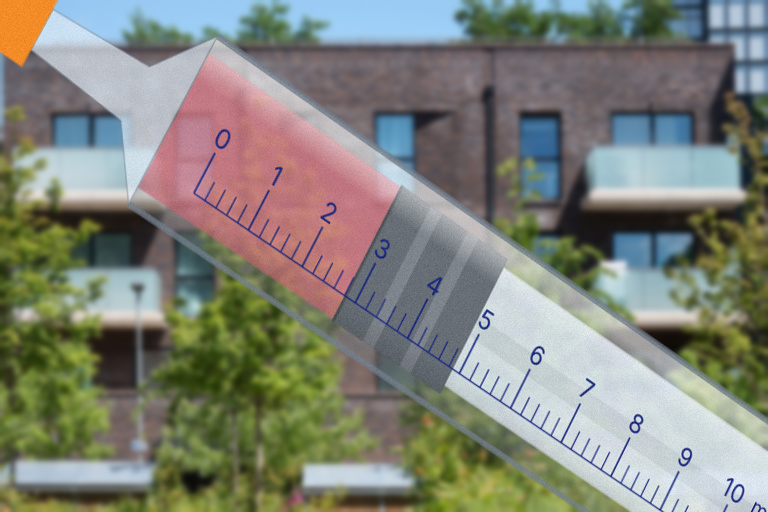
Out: value=2.8 unit=mL
